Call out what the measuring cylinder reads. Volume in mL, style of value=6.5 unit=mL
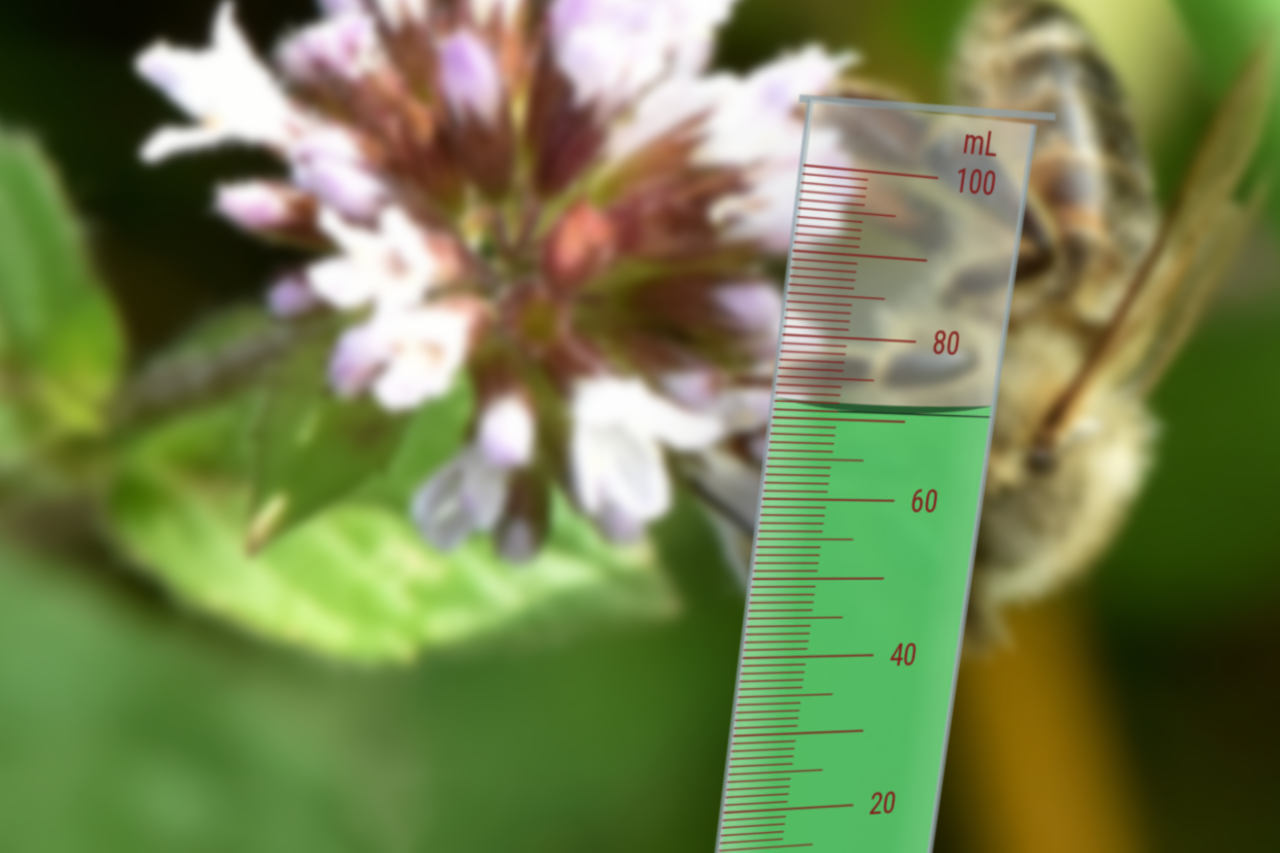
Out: value=71 unit=mL
